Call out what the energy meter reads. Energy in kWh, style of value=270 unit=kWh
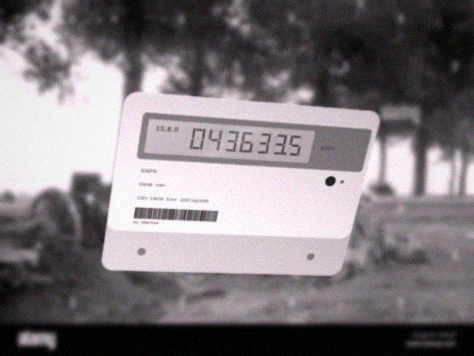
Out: value=43633.5 unit=kWh
